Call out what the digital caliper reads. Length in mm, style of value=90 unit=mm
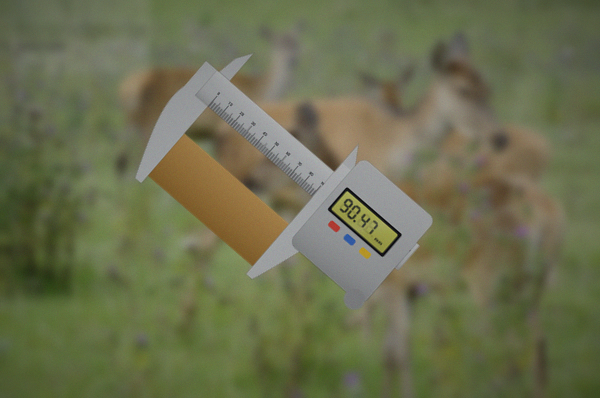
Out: value=90.47 unit=mm
